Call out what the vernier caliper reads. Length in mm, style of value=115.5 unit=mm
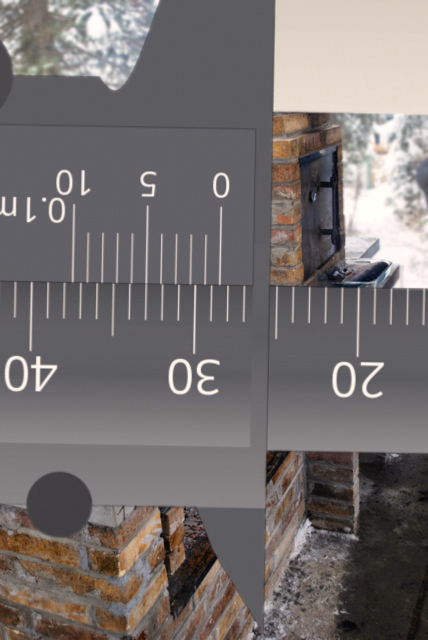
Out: value=28.5 unit=mm
